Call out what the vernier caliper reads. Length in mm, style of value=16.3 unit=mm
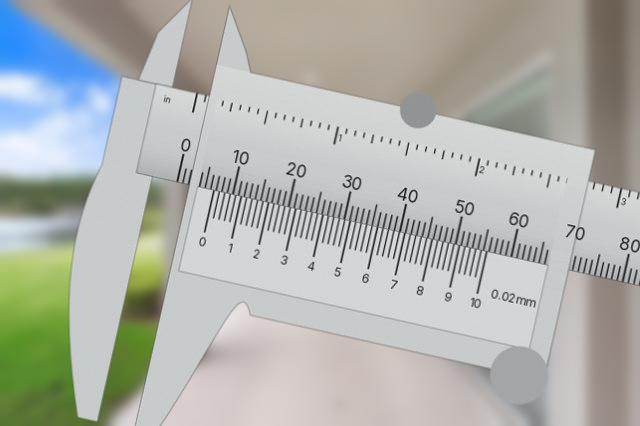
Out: value=6.6 unit=mm
